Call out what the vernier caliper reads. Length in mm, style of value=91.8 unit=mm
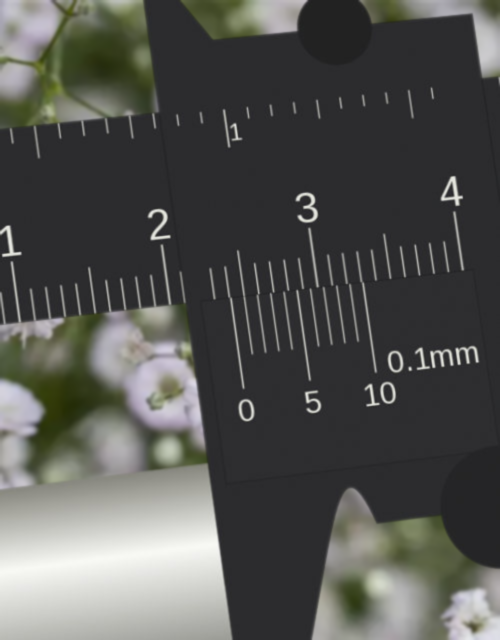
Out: value=24.1 unit=mm
